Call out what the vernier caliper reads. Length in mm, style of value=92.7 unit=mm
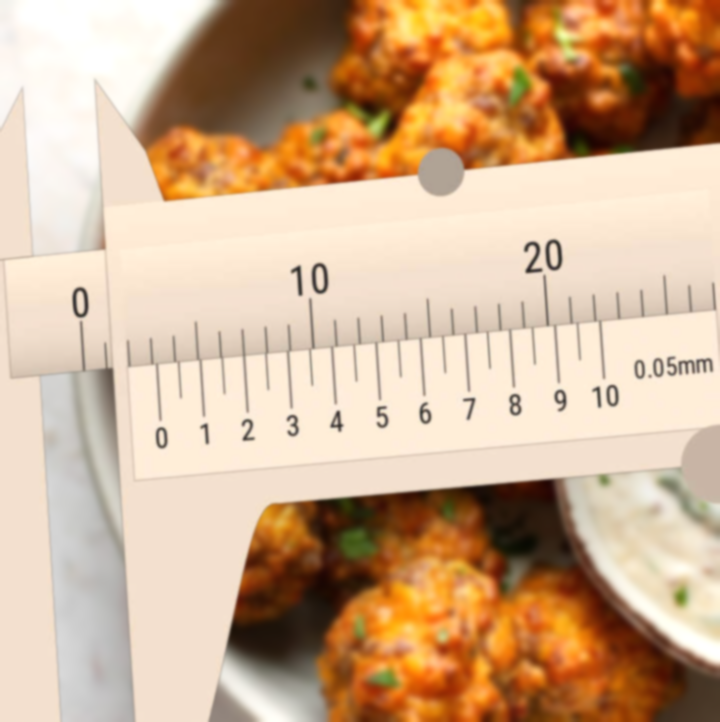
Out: value=3.2 unit=mm
